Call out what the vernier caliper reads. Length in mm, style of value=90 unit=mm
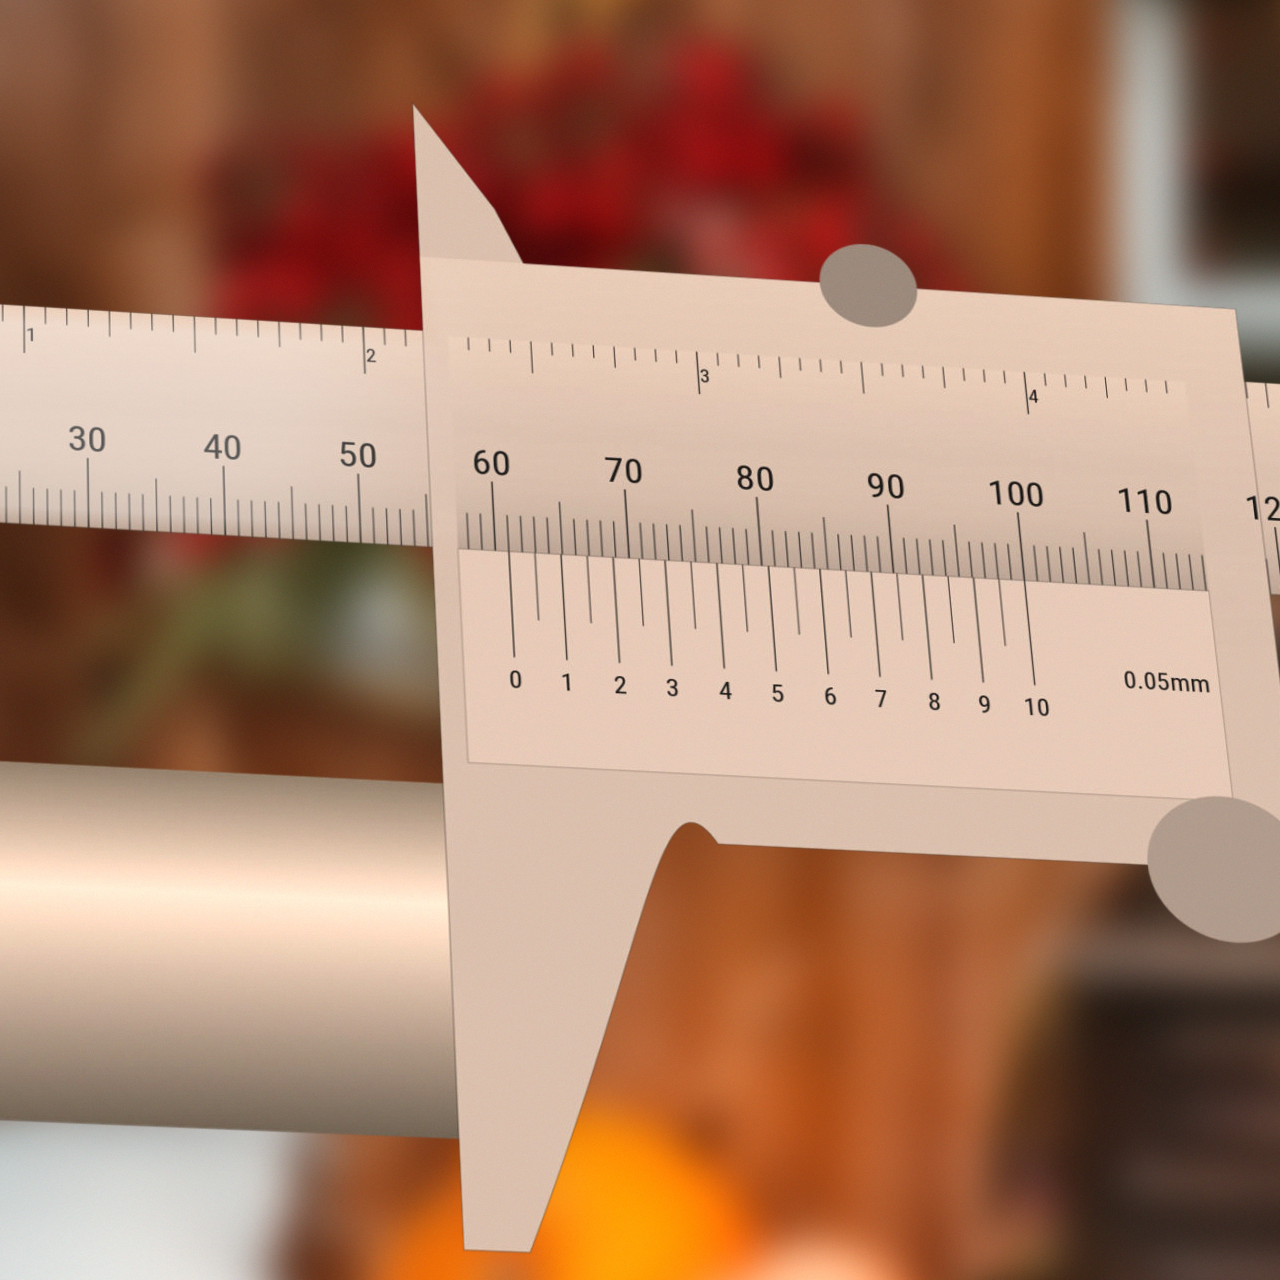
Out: value=61.0 unit=mm
